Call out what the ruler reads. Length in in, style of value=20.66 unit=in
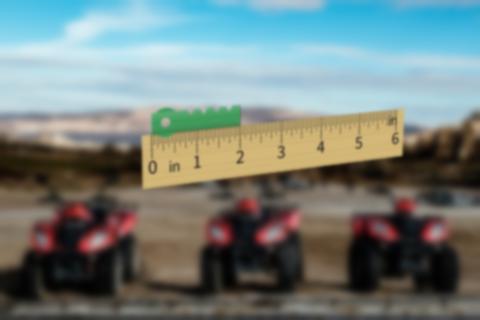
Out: value=2 unit=in
